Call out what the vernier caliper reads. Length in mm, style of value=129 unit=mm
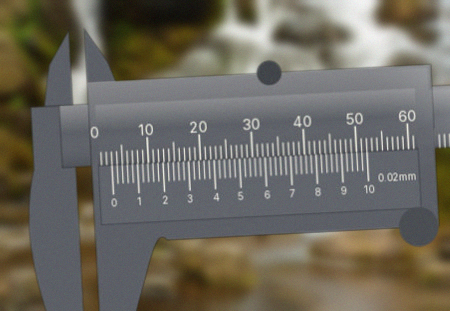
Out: value=3.0 unit=mm
